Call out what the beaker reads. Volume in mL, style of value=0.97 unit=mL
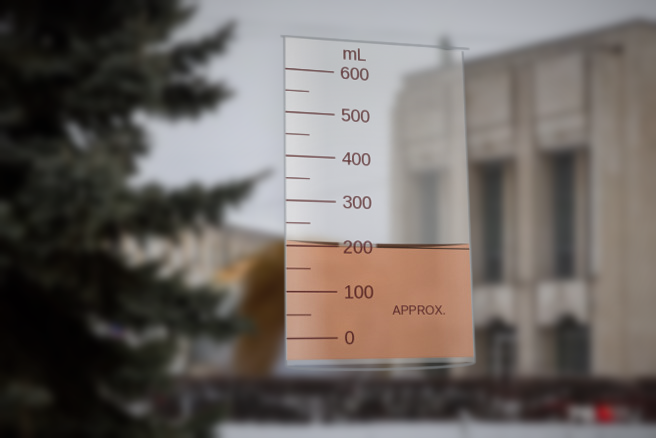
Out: value=200 unit=mL
